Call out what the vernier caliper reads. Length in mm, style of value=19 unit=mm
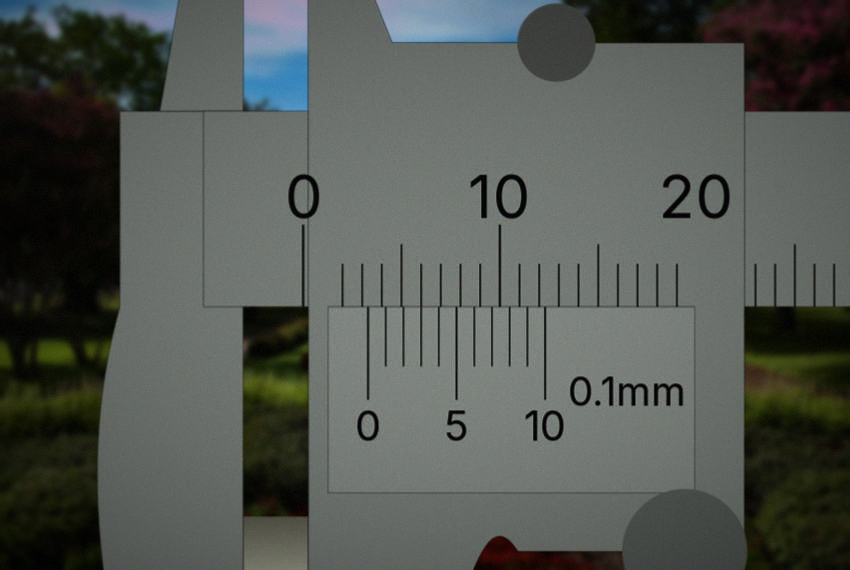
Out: value=3.3 unit=mm
